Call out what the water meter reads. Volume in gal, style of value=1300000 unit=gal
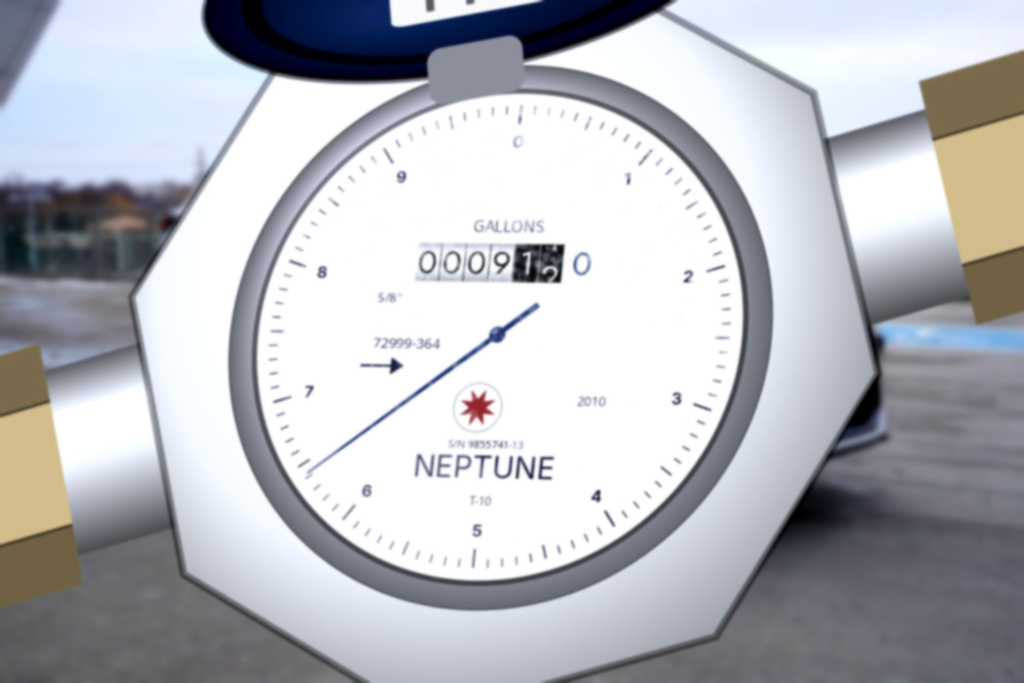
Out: value=9116.4 unit=gal
